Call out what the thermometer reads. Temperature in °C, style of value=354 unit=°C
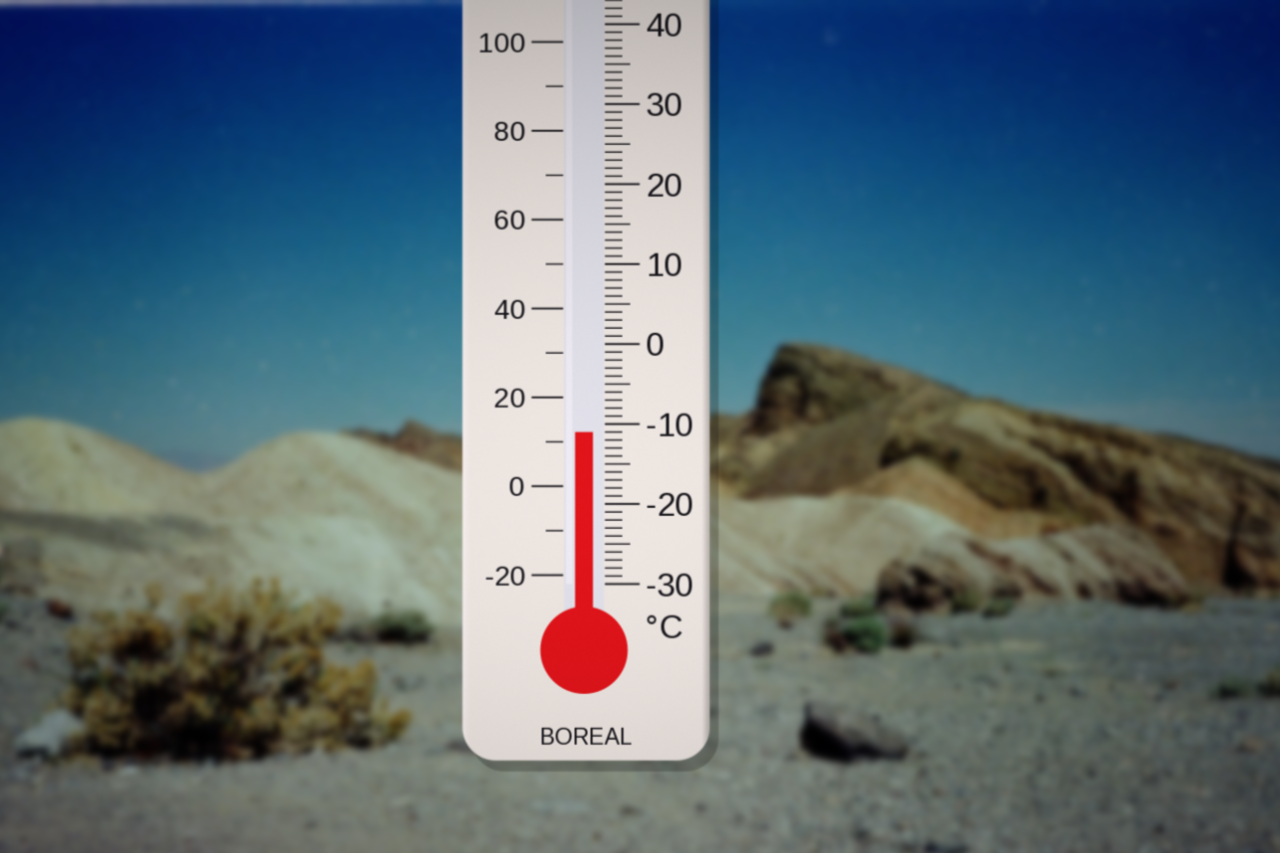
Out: value=-11 unit=°C
